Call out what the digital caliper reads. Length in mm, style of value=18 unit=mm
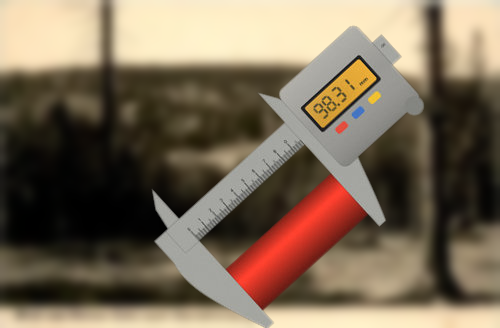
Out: value=98.31 unit=mm
